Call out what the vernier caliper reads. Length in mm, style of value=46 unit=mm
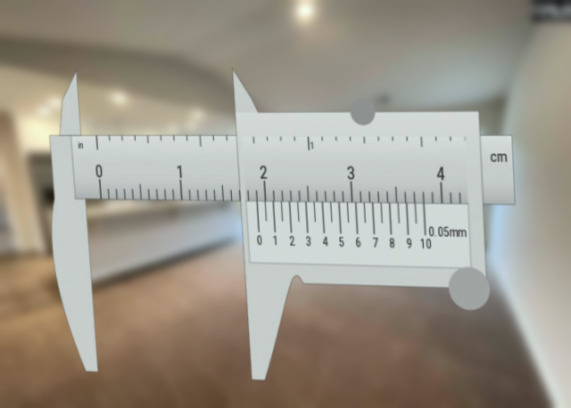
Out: value=19.0 unit=mm
